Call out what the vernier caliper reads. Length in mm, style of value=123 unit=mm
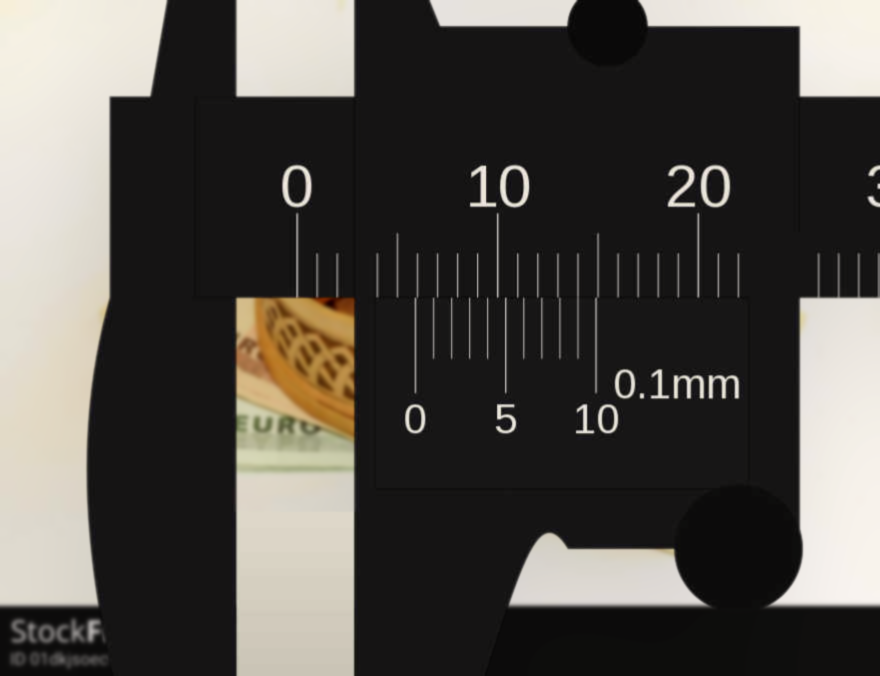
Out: value=5.9 unit=mm
